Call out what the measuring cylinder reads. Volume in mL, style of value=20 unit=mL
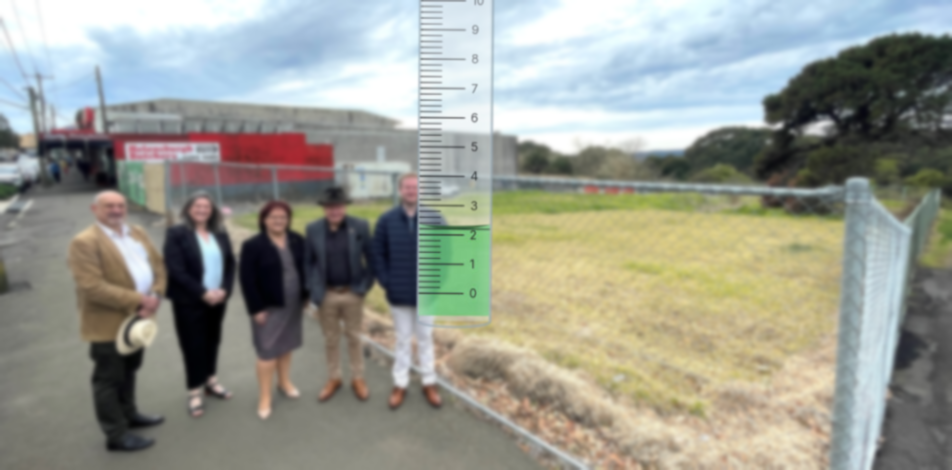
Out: value=2.2 unit=mL
